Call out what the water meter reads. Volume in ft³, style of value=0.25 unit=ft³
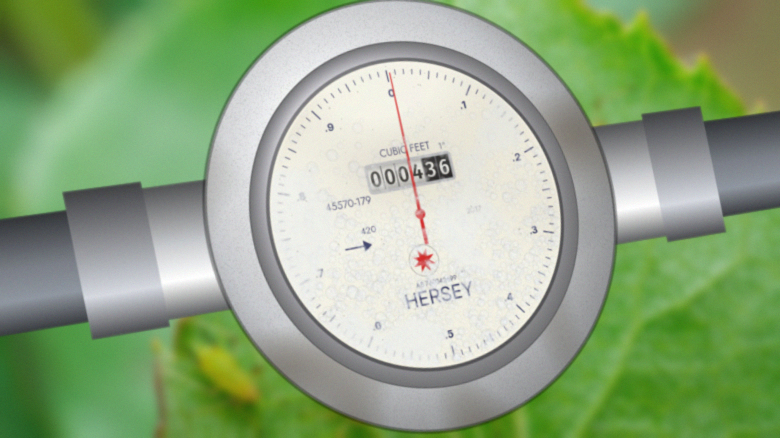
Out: value=436.00 unit=ft³
